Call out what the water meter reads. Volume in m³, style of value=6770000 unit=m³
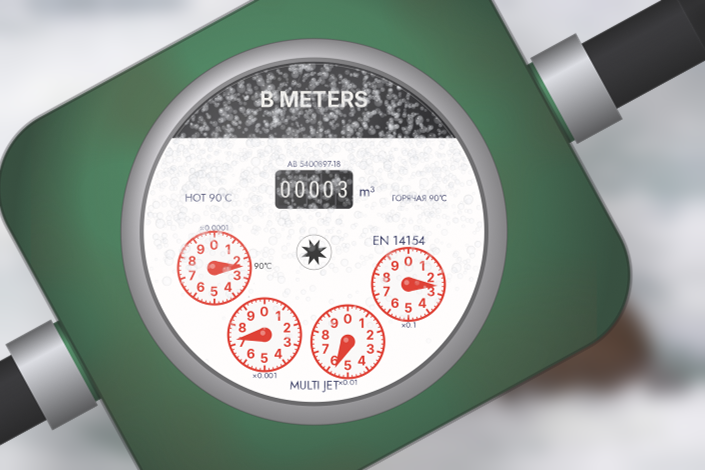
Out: value=3.2572 unit=m³
